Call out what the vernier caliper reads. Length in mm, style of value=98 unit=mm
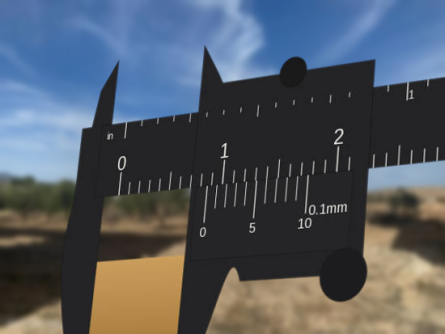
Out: value=8.6 unit=mm
